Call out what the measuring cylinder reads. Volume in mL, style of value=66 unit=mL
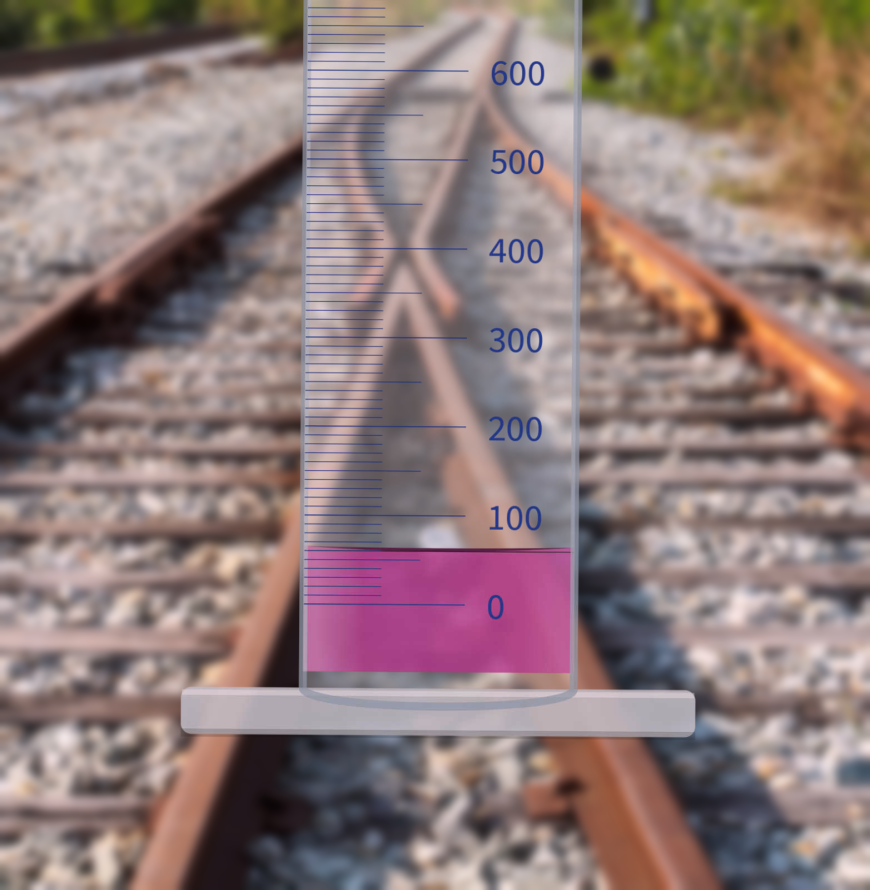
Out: value=60 unit=mL
